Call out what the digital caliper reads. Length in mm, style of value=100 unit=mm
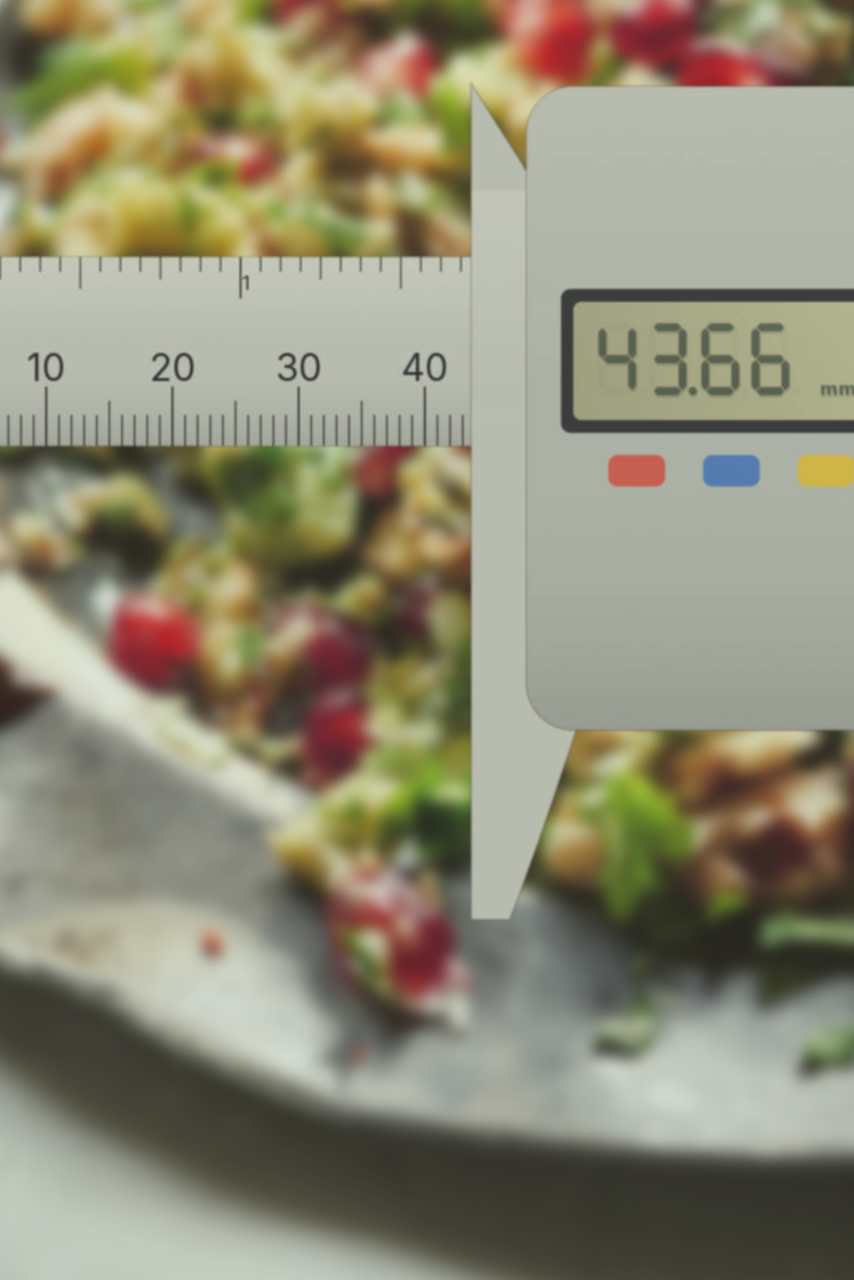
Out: value=43.66 unit=mm
